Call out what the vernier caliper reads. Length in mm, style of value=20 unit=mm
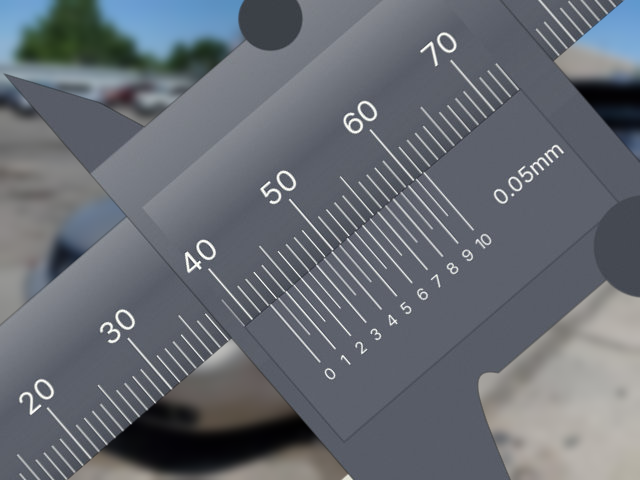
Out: value=42.2 unit=mm
